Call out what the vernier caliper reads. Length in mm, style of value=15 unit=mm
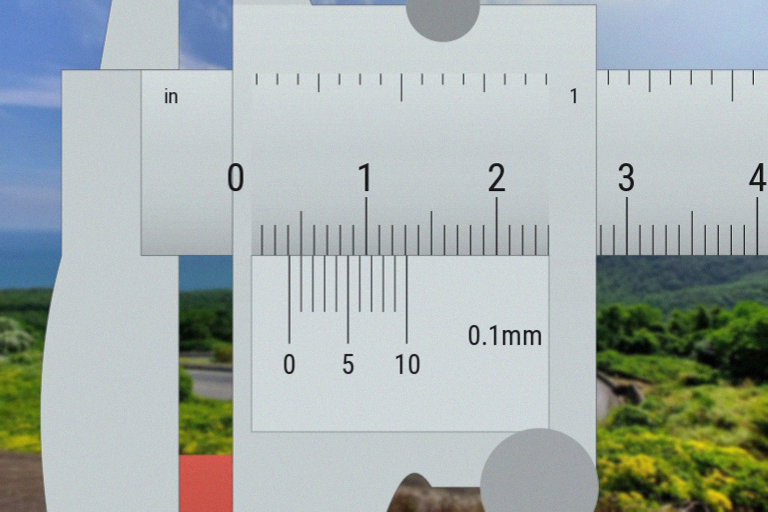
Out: value=4.1 unit=mm
